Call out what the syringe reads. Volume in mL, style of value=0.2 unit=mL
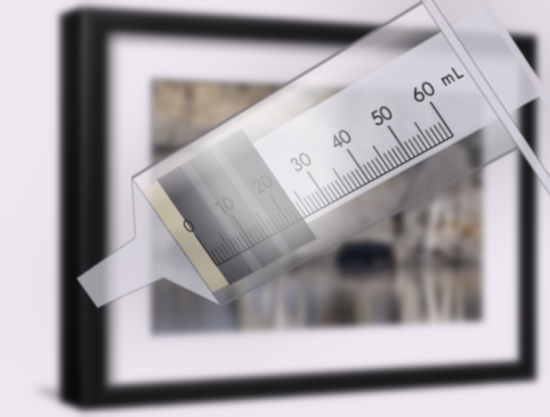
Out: value=0 unit=mL
